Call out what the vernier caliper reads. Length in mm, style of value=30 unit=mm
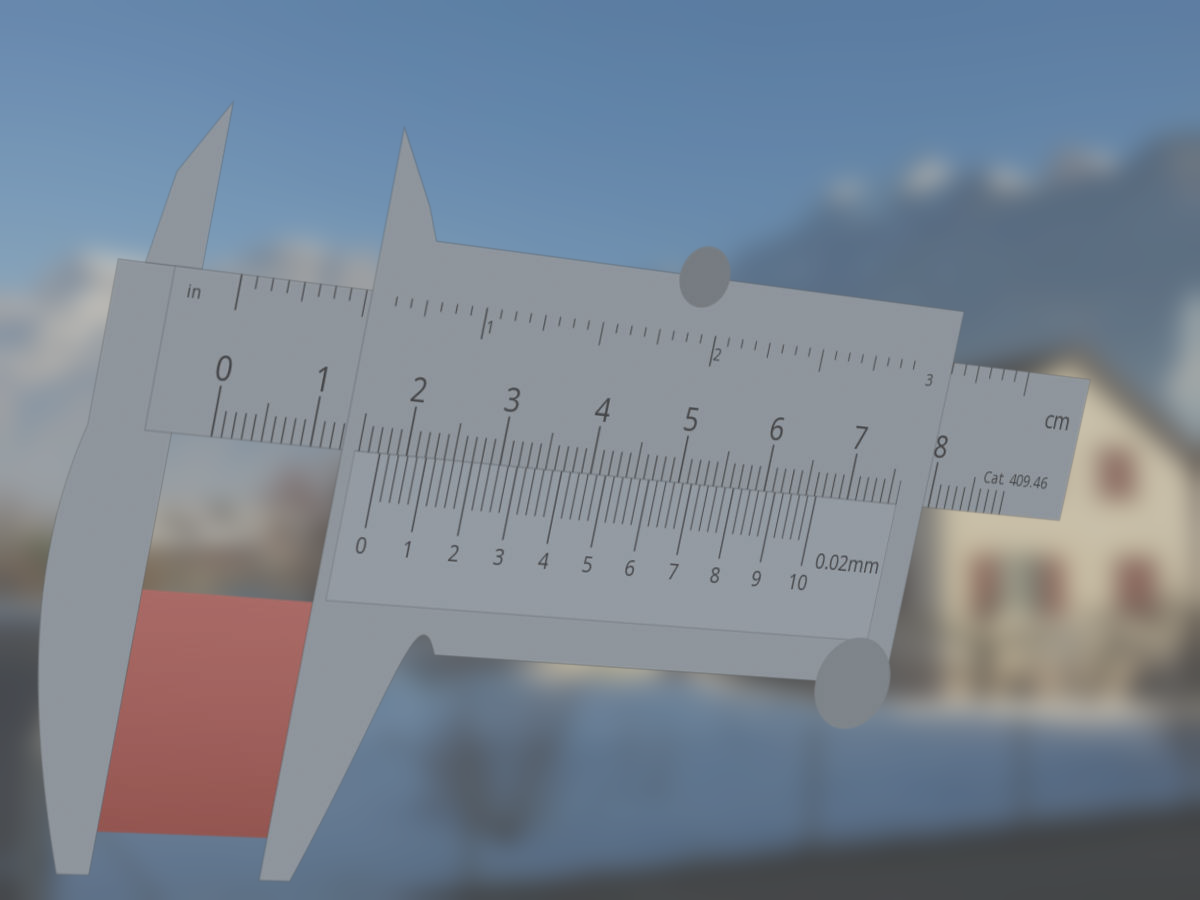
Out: value=17.2 unit=mm
